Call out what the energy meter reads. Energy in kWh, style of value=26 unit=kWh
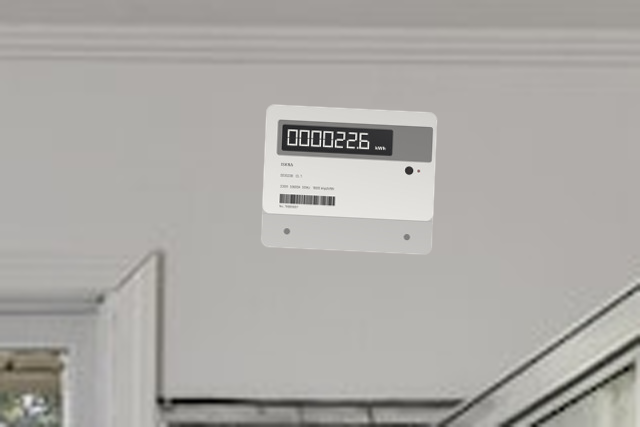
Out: value=22.6 unit=kWh
